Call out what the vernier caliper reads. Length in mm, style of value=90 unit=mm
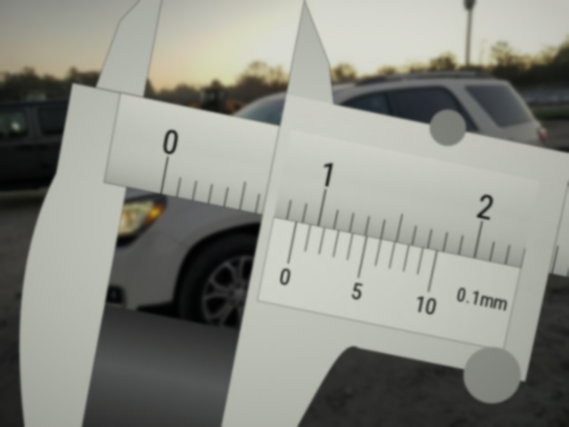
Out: value=8.6 unit=mm
